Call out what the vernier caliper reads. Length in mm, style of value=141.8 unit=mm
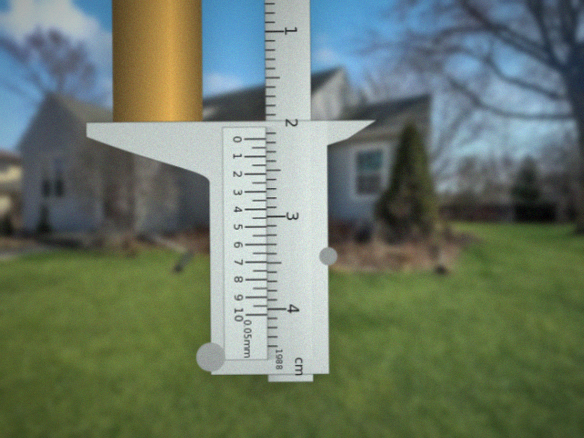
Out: value=21.6 unit=mm
